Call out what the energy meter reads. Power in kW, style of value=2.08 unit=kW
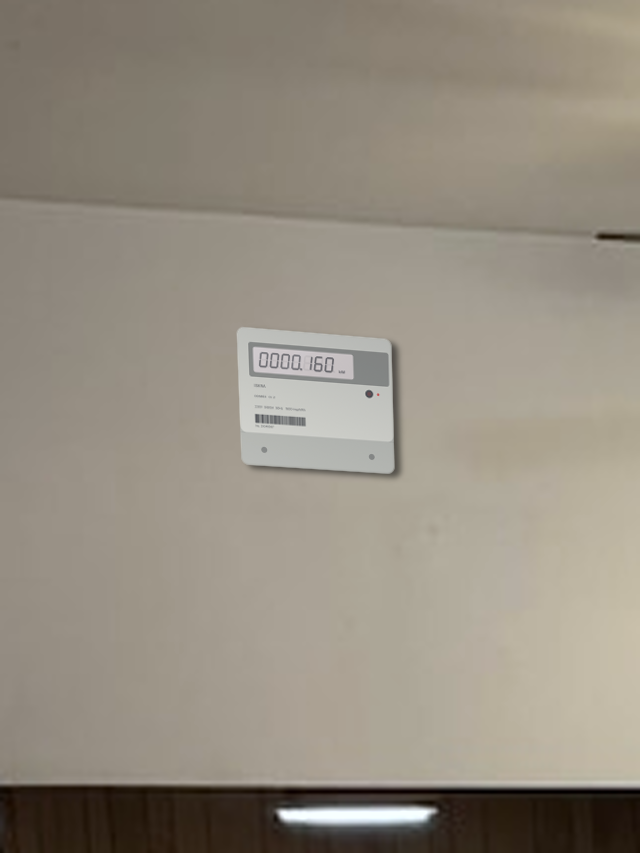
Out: value=0.160 unit=kW
